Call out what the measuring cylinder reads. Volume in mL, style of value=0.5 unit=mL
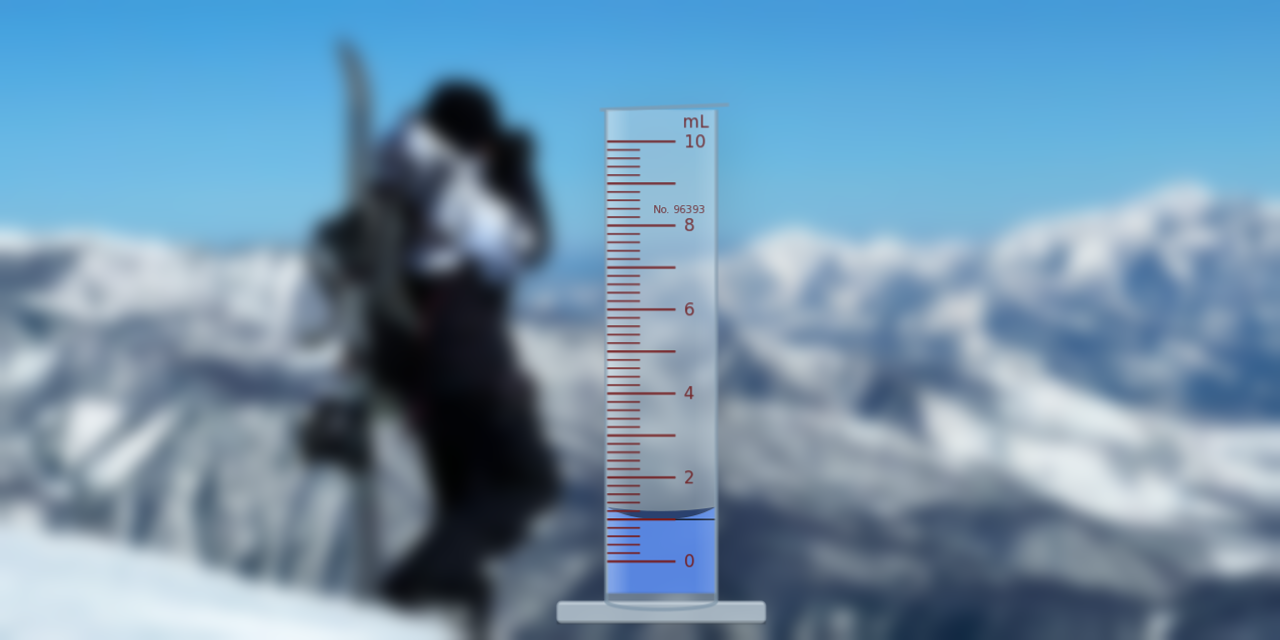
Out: value=1 unit=mL
